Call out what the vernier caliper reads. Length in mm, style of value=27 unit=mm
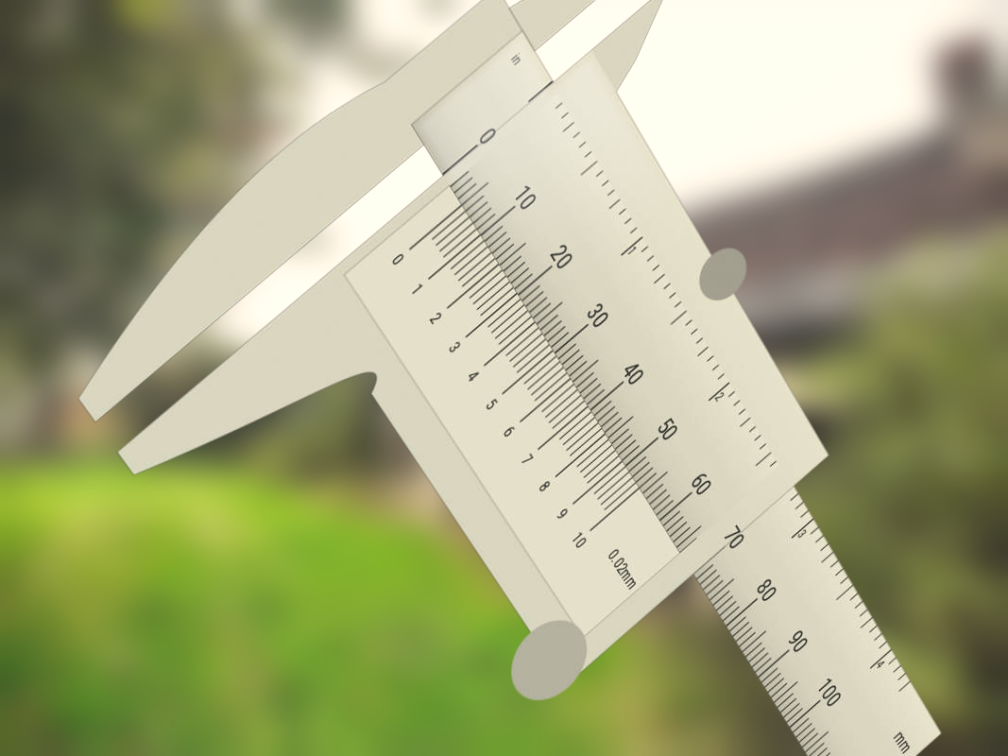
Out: value=5.0 unit=mm
